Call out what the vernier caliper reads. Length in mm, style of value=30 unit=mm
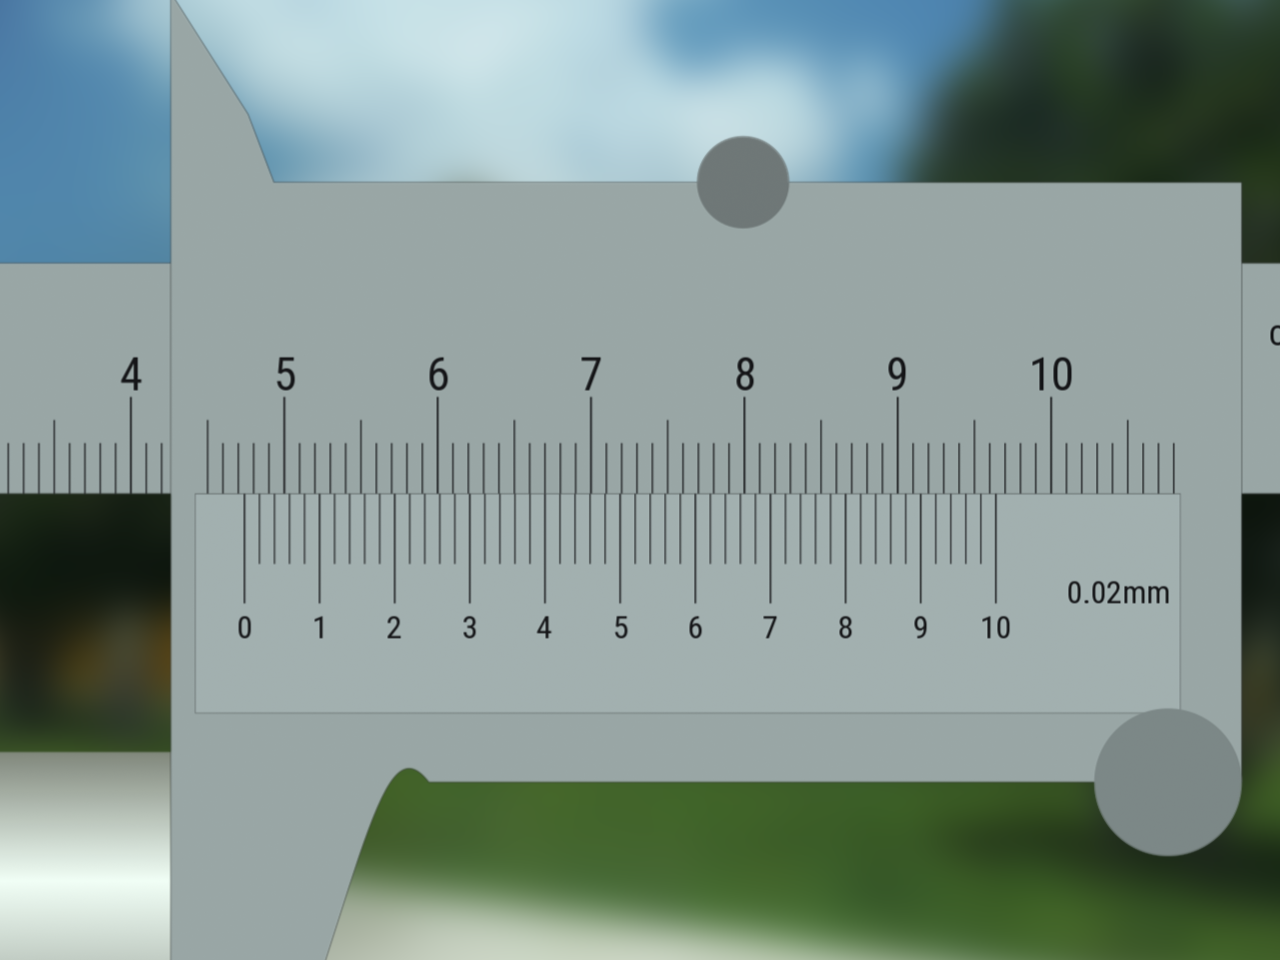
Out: value=47.4 unit=mm
